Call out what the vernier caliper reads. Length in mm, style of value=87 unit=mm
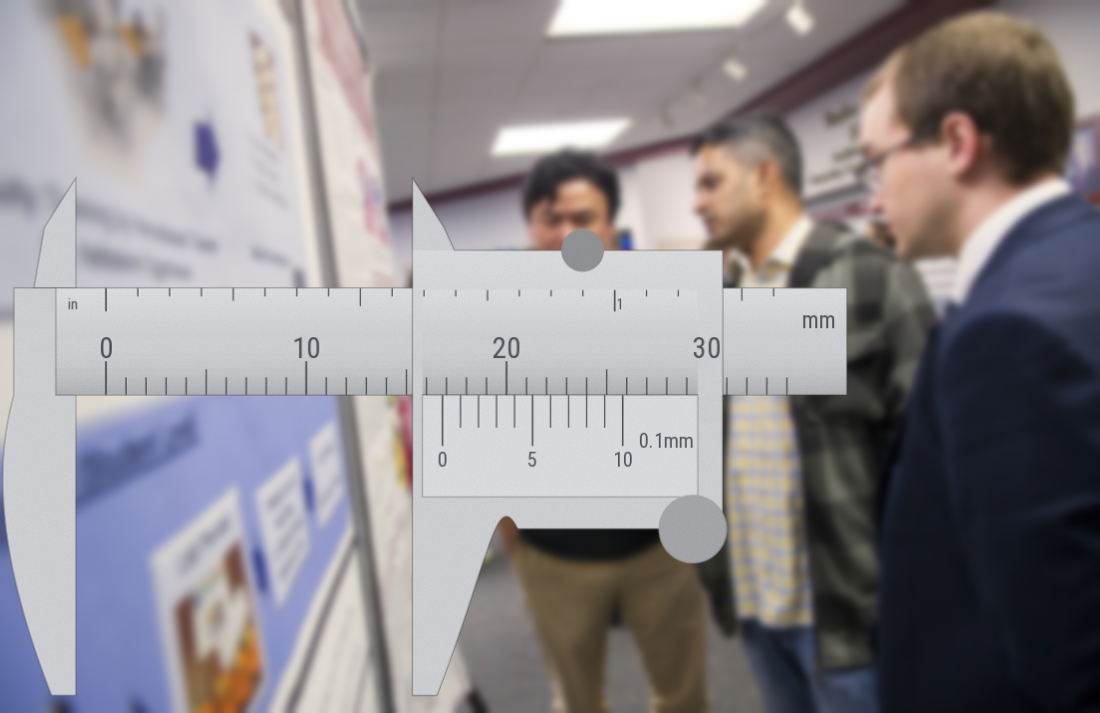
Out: value=16.8 unit=mm
